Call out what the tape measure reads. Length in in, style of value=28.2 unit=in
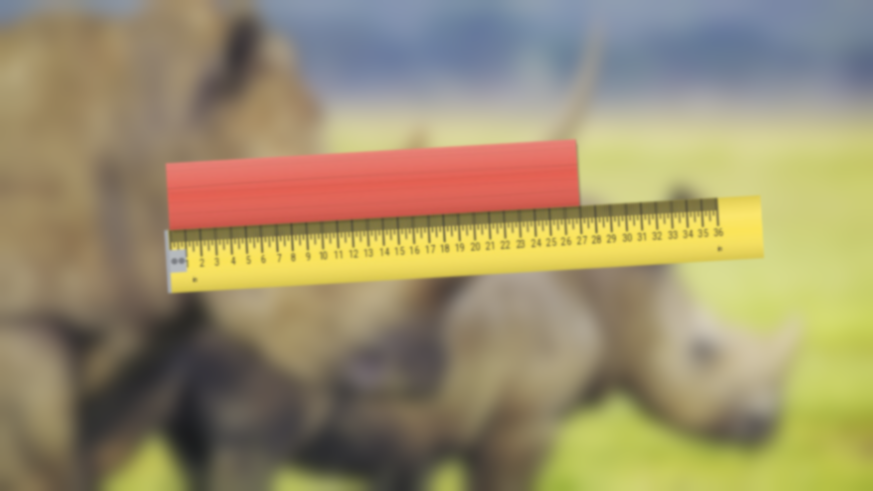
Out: value=27 unit=in
